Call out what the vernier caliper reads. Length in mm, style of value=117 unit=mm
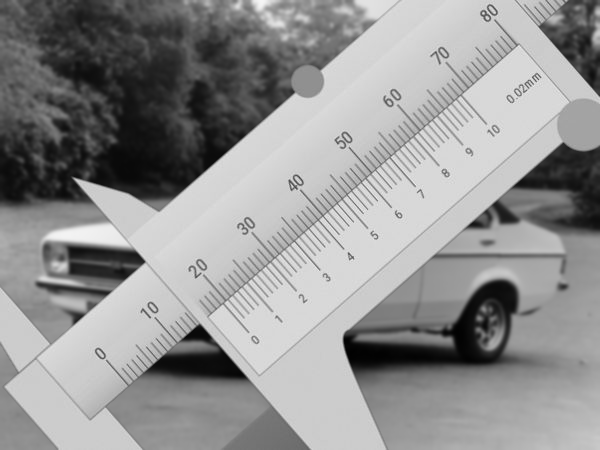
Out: value=19.4 unit=mm
